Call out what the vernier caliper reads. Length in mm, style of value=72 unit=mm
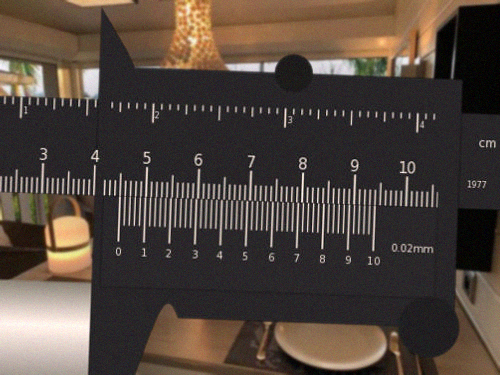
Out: value=45.0 unit=mm
